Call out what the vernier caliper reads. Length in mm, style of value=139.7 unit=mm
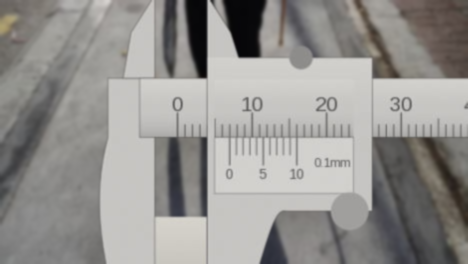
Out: value=7.0 unit=mm
